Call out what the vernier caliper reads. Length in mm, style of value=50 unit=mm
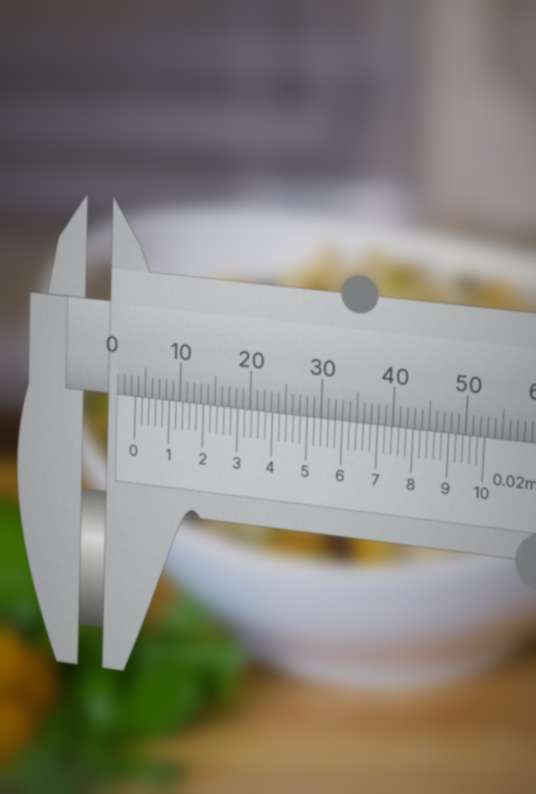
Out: value=3.6 unit=mm
